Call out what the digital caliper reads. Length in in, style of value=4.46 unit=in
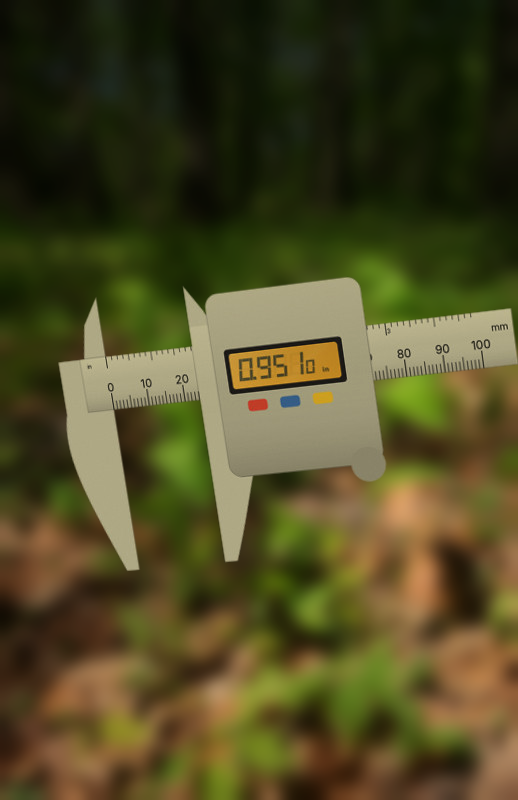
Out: value=0.9510 unit=in
